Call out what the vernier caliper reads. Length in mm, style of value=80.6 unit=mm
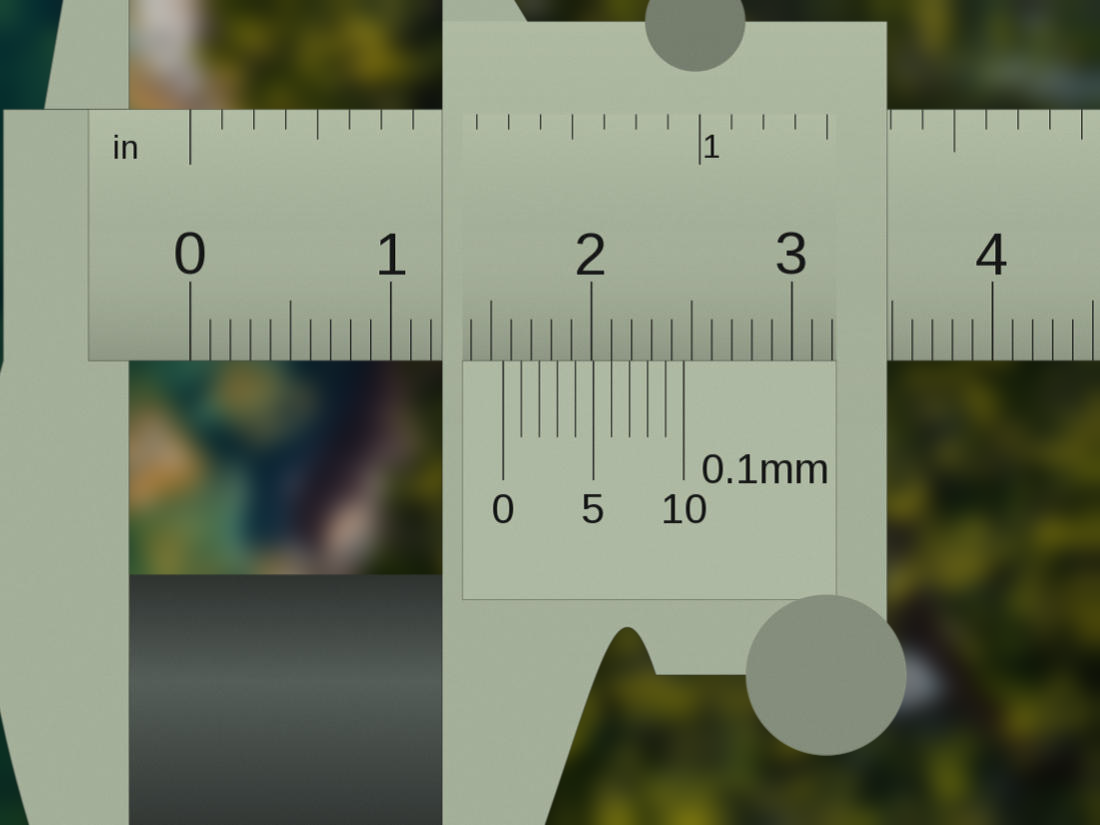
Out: value=15.6 unit=mm
